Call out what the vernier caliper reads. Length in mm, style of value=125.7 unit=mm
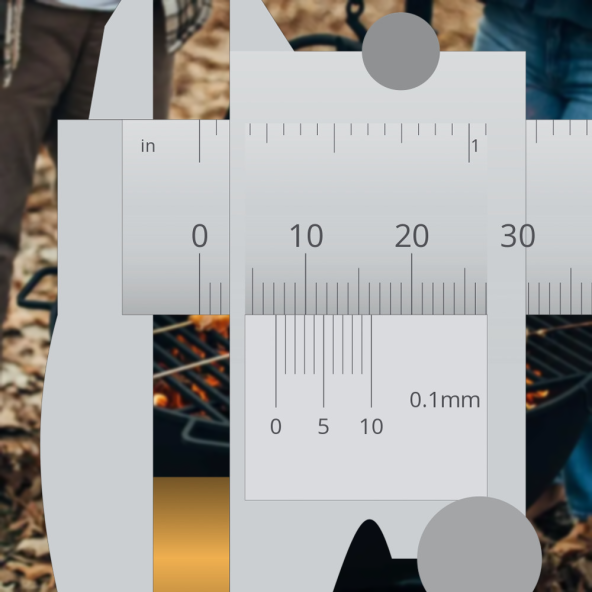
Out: value=7.2 unit=mm
